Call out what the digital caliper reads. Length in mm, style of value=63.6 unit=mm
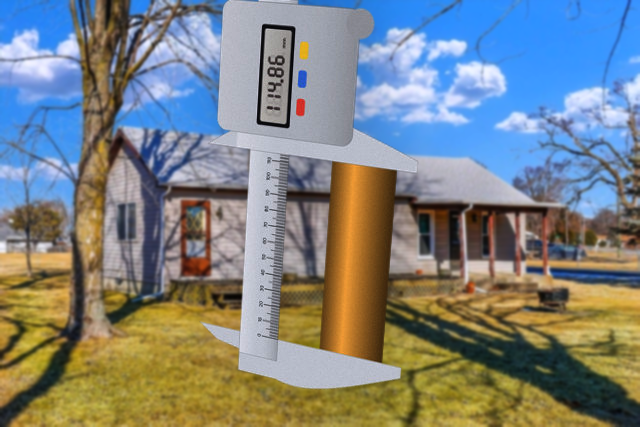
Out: value=114.86 unit=mm
